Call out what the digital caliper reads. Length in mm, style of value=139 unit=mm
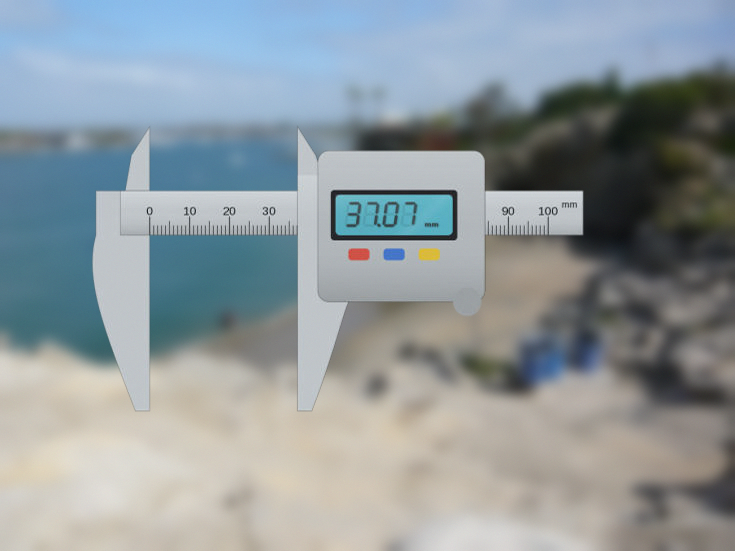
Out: value=37.07 unit=mm
